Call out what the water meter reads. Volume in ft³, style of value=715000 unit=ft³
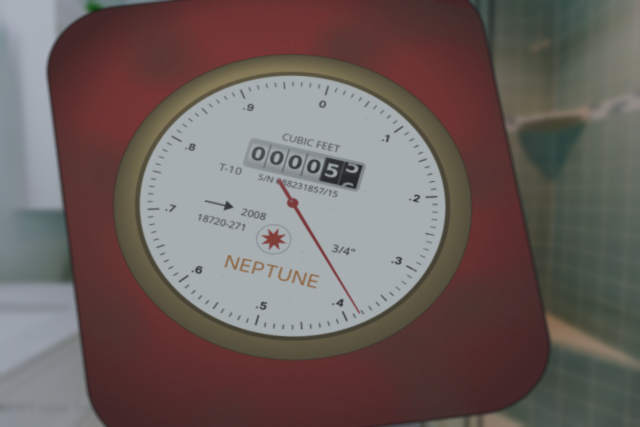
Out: value=55.38 unit=ft³
